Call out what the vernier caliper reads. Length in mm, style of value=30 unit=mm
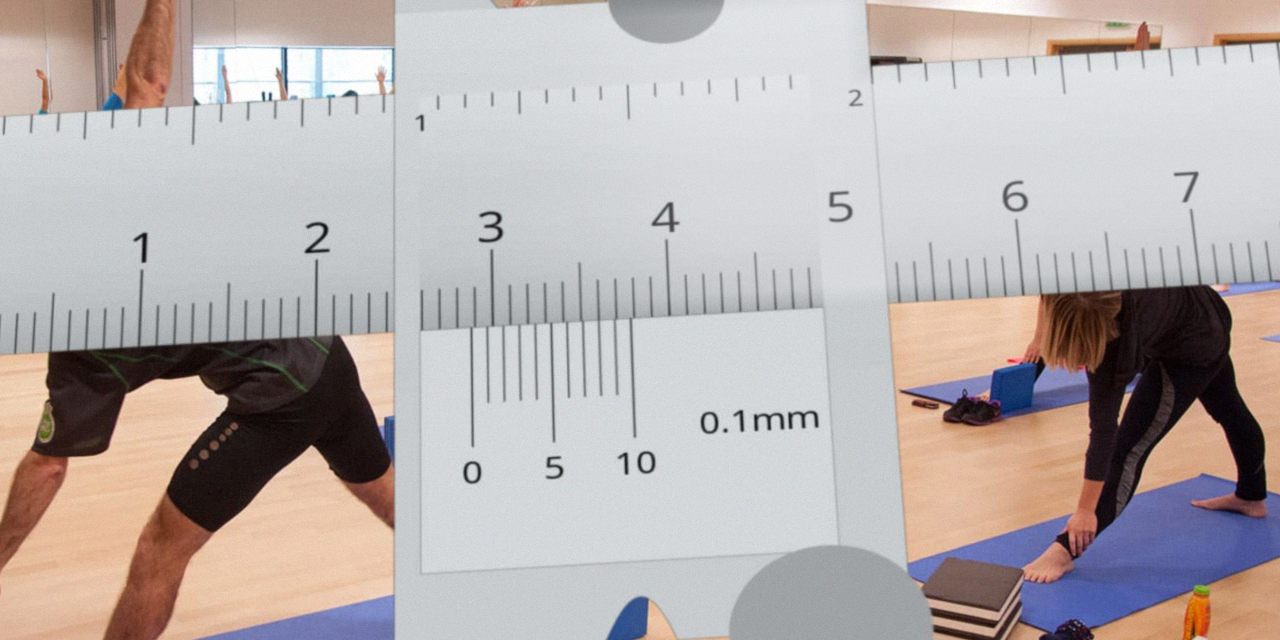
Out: value=28.8 unit=mm
